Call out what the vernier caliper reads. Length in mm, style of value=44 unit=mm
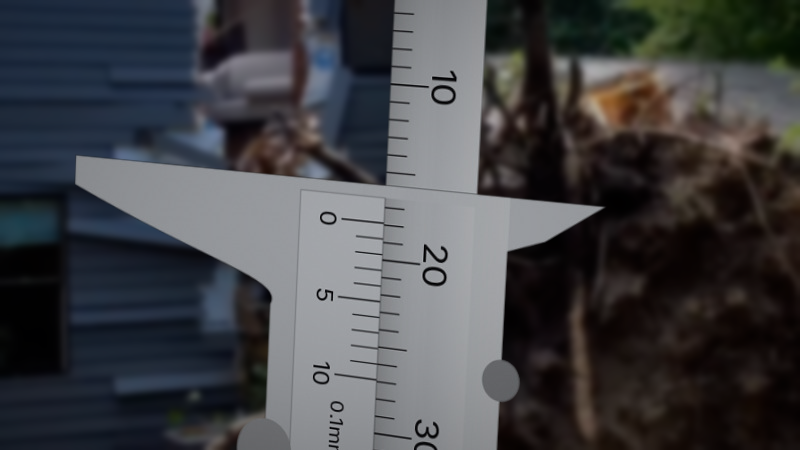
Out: value=17.9 unit=mm
